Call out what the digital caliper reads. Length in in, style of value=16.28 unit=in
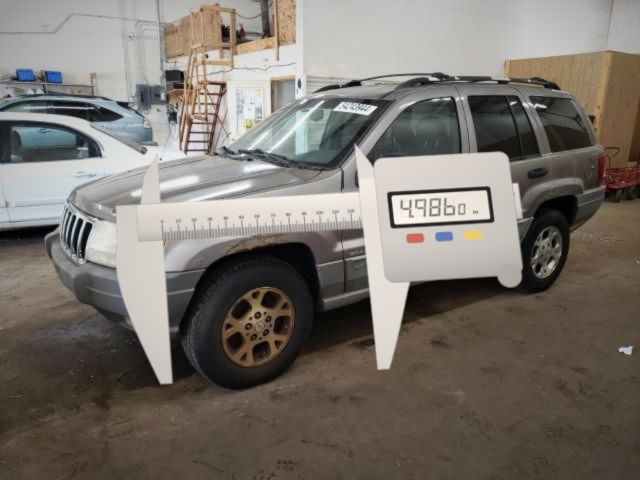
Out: value=4.9860 unit=in
